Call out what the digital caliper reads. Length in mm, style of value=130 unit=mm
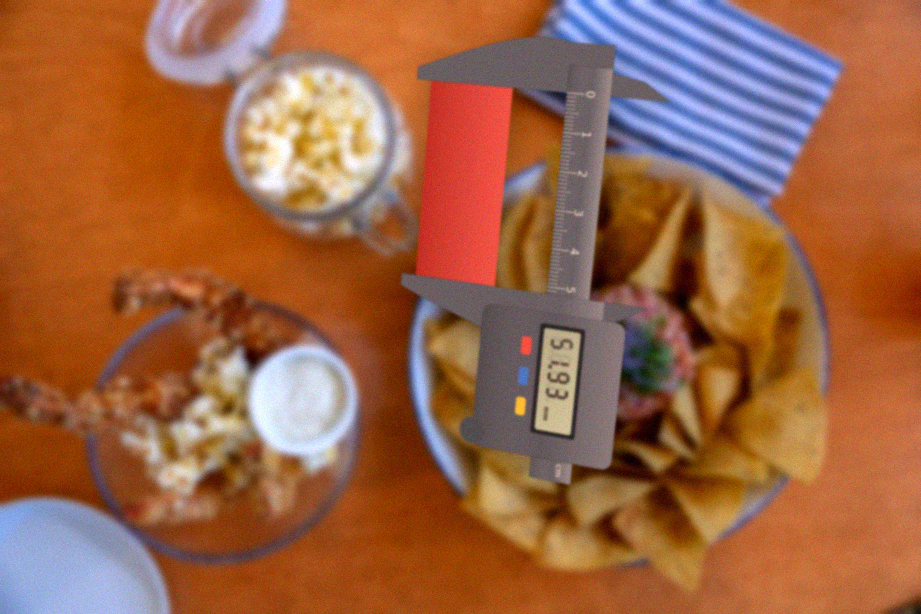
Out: value=51.93 unit=mm
